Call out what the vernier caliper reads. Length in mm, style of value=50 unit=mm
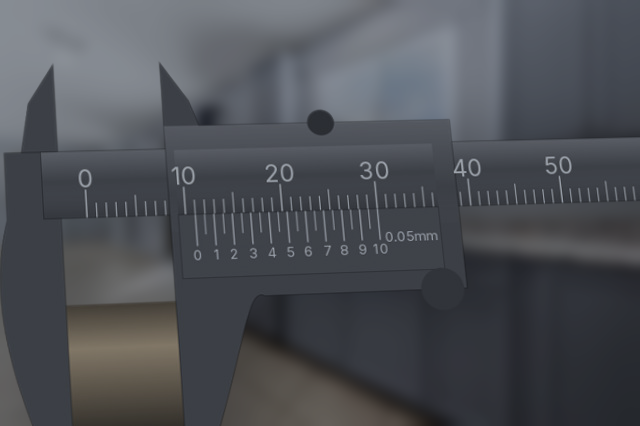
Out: value=11.0 unit=mm
